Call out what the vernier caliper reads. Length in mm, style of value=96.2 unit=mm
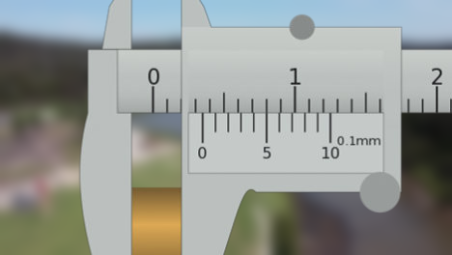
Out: value=3.5 unit=mm
